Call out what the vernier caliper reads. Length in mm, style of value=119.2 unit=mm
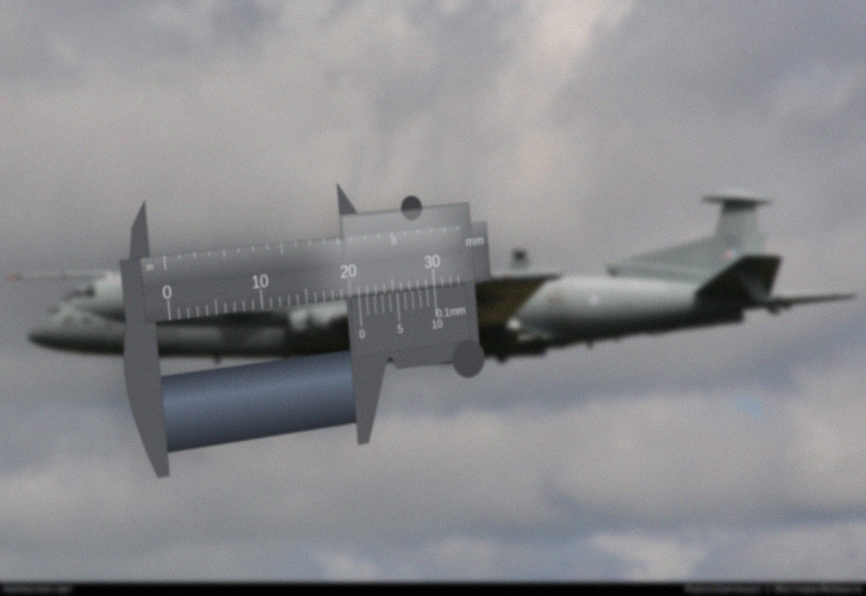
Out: value=21.0 unit=mm
